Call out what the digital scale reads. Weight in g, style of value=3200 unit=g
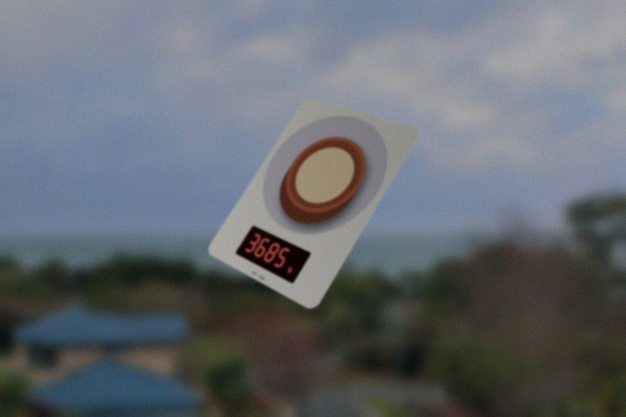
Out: value=3685 unit=g
